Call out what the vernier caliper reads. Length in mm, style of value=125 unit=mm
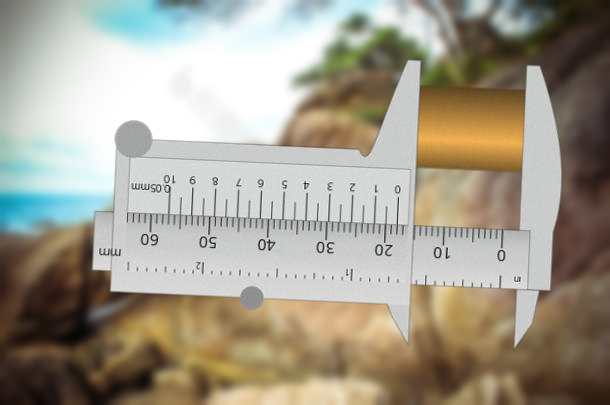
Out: value=18.0 unit=mm
